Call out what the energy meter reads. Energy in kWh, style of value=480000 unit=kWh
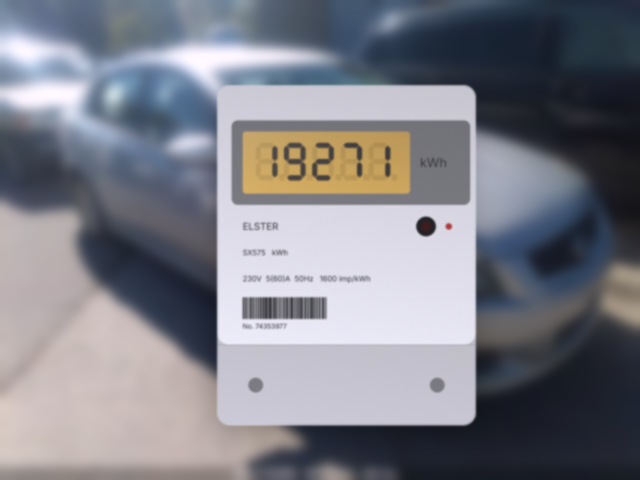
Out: value=19271 unit=kWh
